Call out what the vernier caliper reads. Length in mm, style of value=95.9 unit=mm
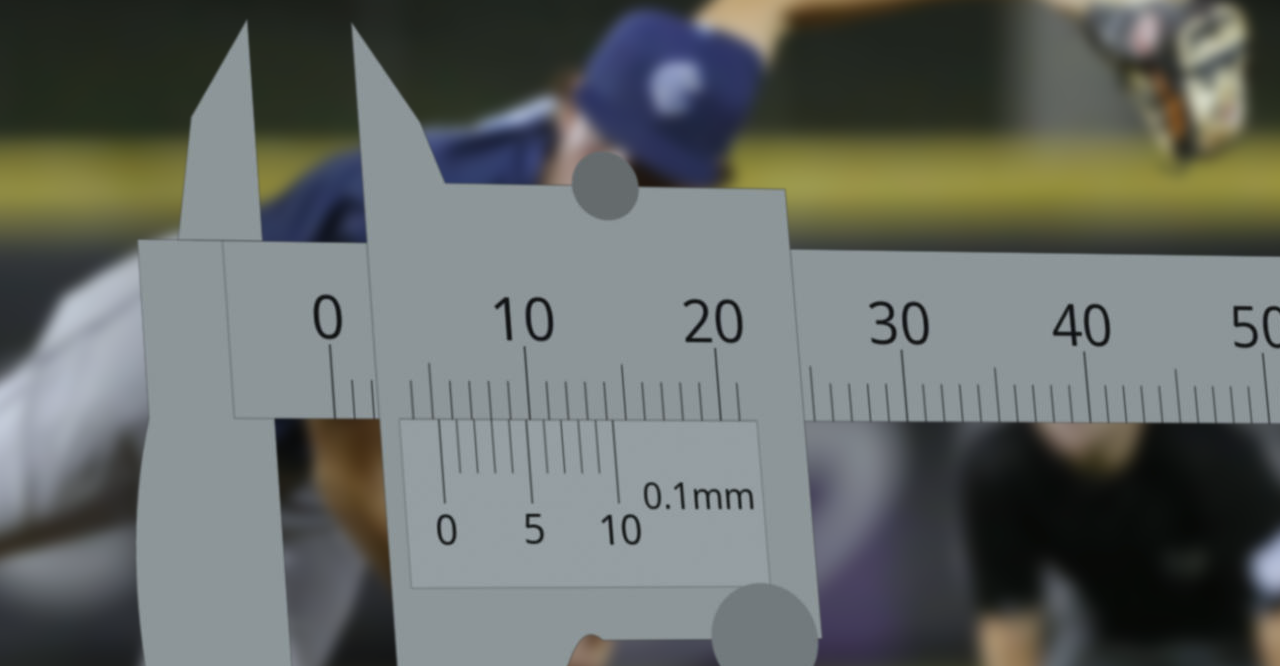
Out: value=5.3 unit=mm
